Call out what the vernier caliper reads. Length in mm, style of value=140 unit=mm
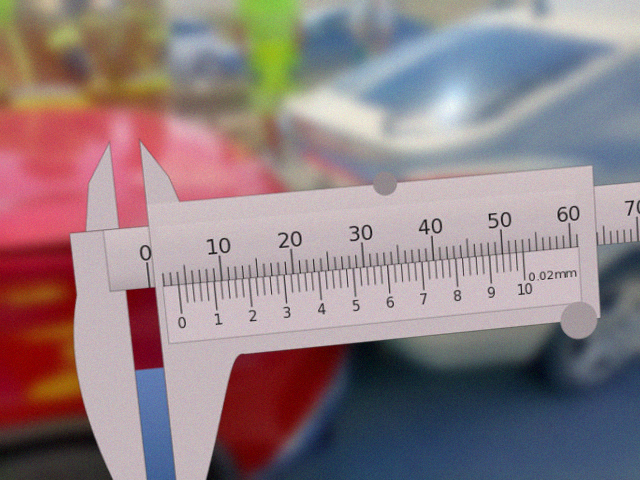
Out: value=4.0 unit=mm
